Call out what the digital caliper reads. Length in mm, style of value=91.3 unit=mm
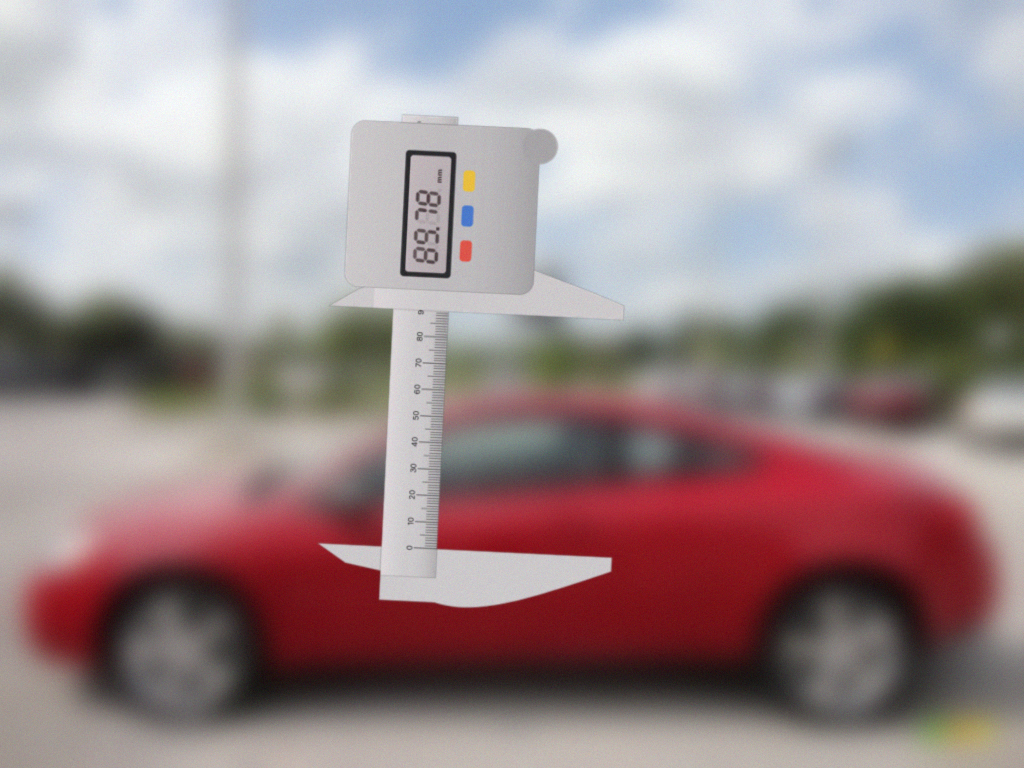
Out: value=89.78 unit=mm
